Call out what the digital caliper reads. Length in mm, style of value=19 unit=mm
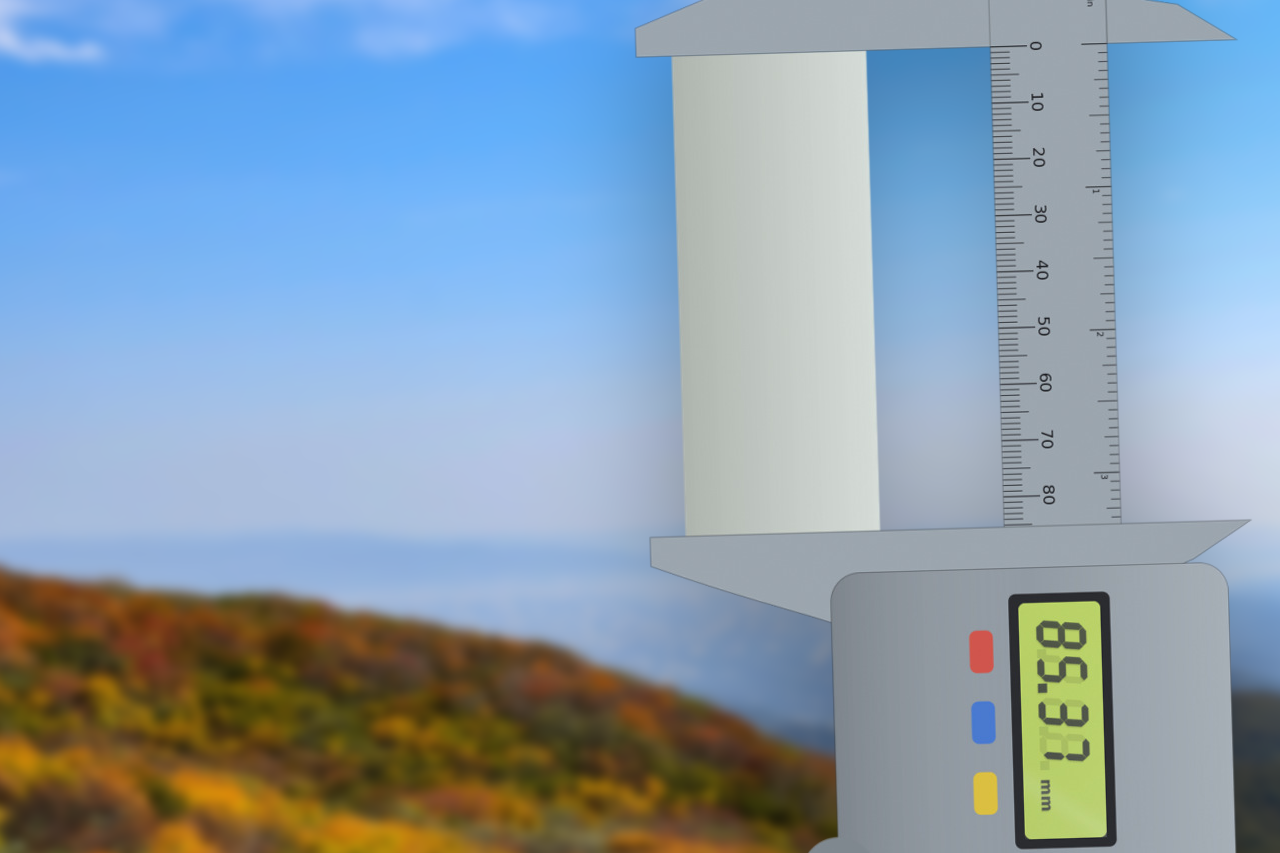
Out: value=85.37 unit=mm
